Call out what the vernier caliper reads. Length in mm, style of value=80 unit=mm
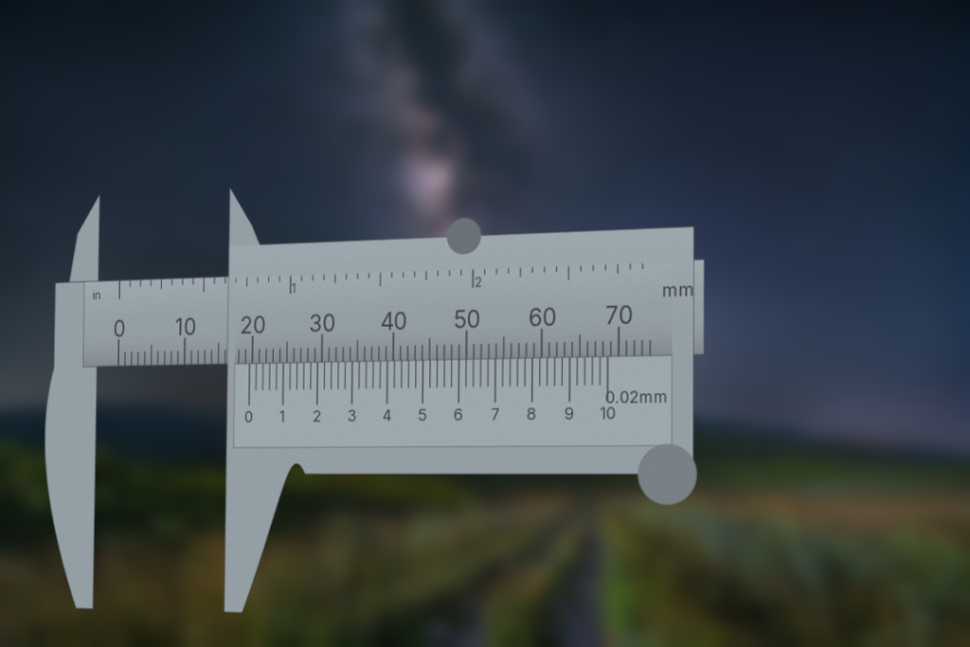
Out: value=19.6 unit=mm
